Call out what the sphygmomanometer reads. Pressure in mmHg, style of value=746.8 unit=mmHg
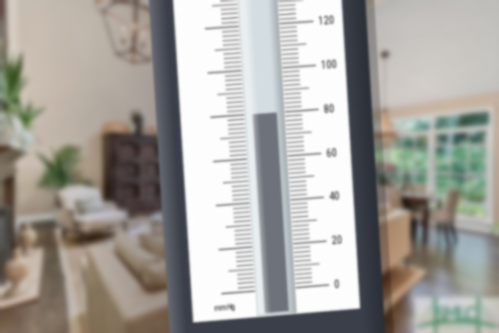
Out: value=80 unit=mmHg
